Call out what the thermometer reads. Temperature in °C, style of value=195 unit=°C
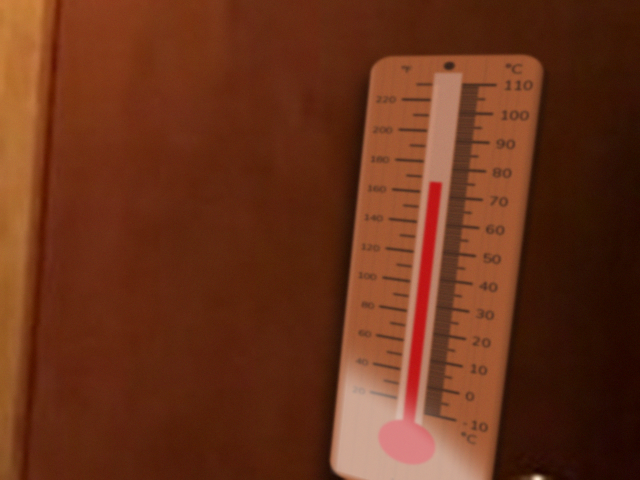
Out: value=75 unit=°C
